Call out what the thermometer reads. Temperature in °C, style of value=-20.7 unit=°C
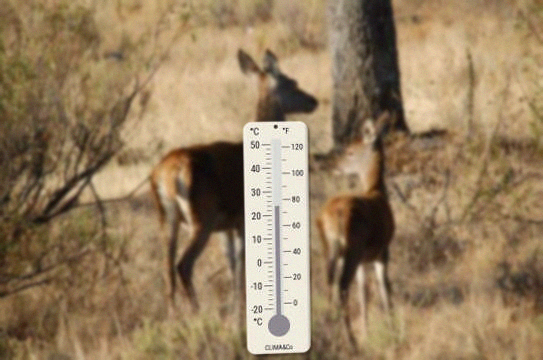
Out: value=24 unit=°C
